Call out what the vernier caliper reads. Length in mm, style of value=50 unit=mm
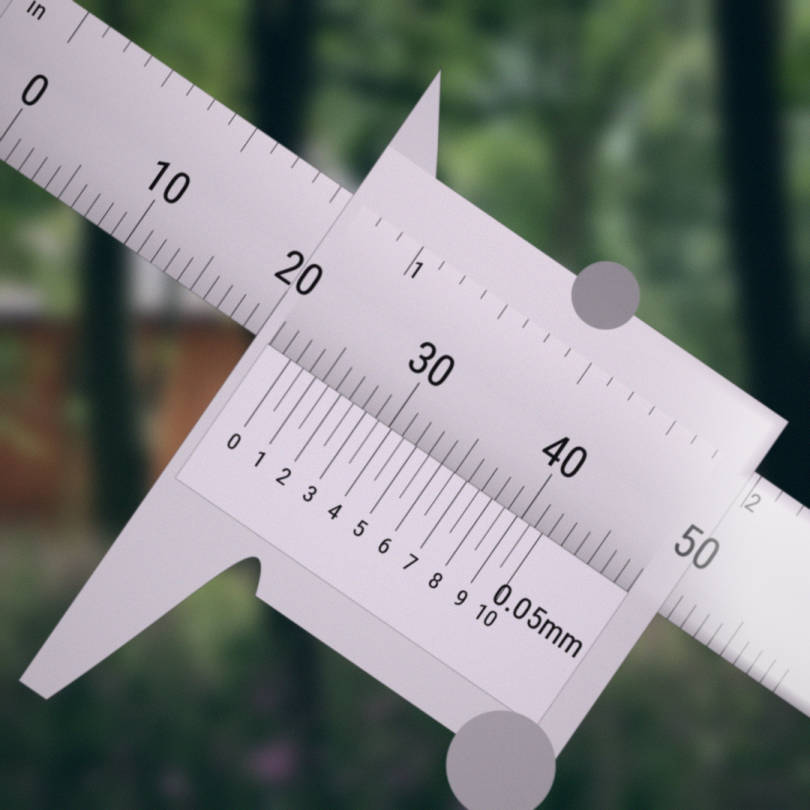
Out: value=22.6 unit=mm
